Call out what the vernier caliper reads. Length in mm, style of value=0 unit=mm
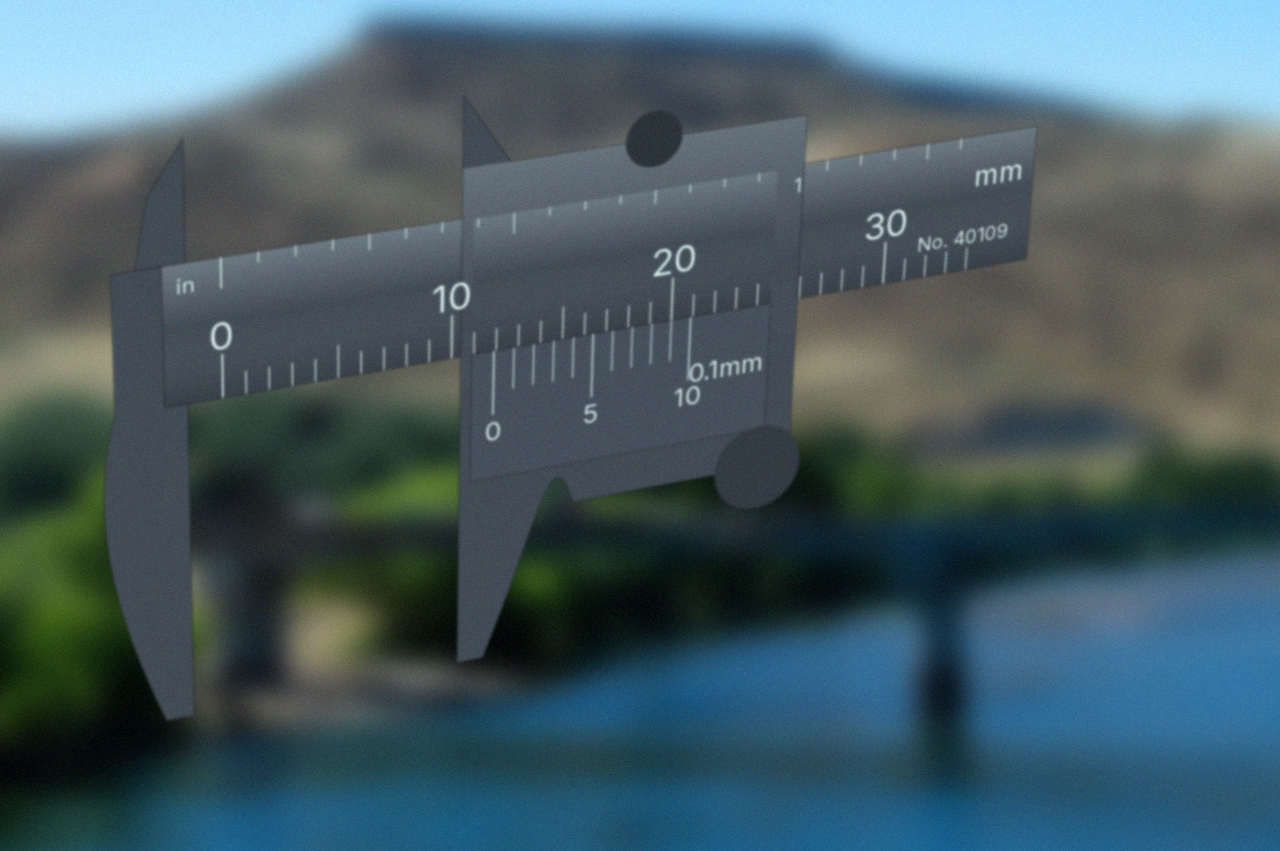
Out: value=11.9 unit=mm
